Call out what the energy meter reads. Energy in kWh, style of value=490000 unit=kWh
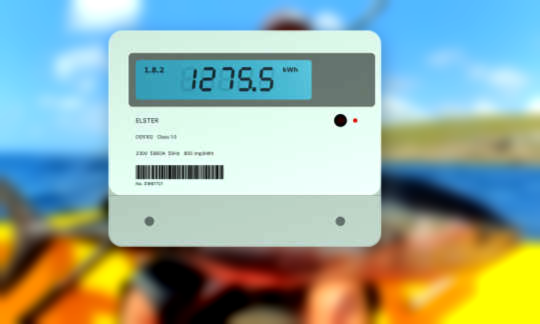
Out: value=1275.5 unit=kWh
